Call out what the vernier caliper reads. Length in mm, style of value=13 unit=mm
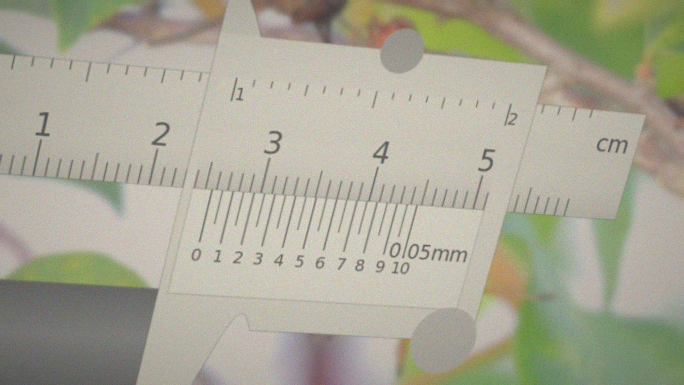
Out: value=25.6 unit=mm
